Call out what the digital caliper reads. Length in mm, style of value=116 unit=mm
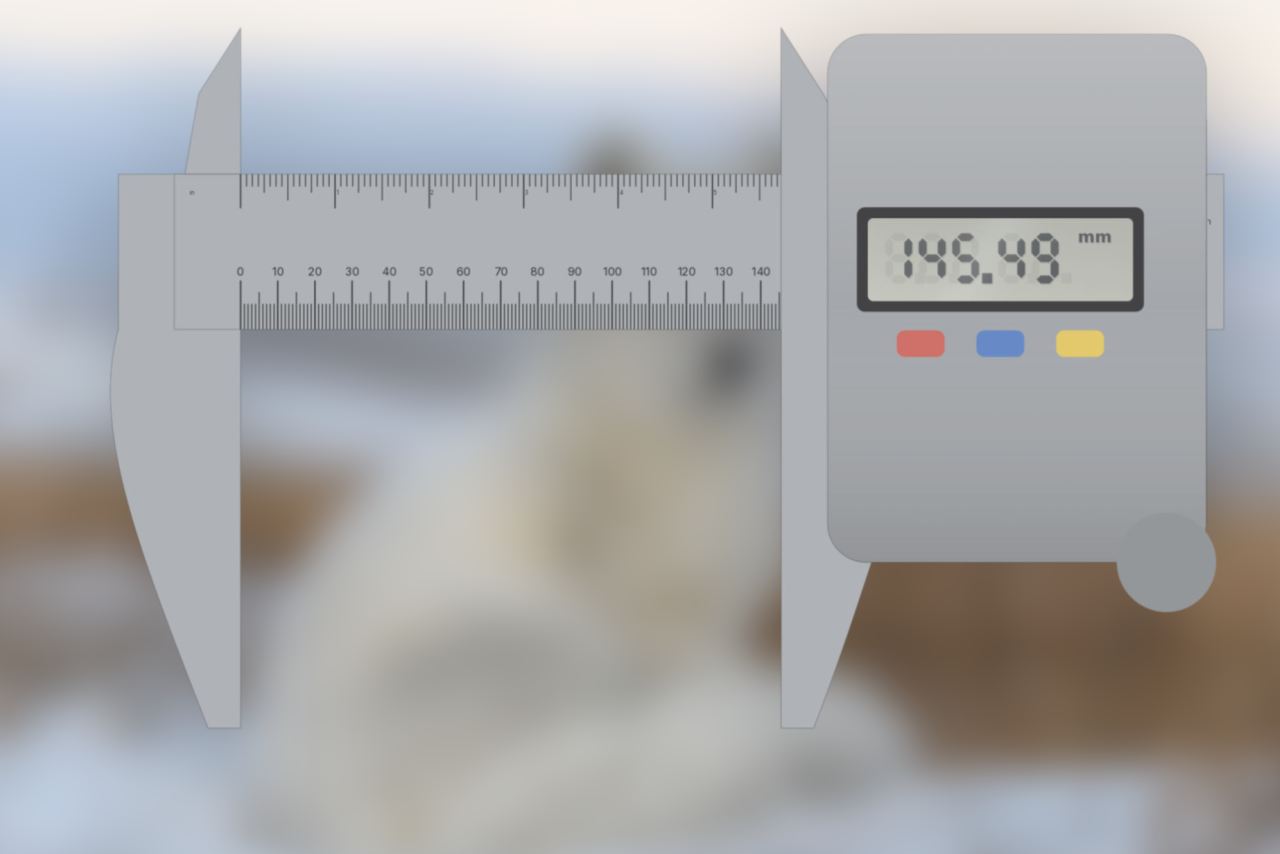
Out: value=145.49 unit=mm
